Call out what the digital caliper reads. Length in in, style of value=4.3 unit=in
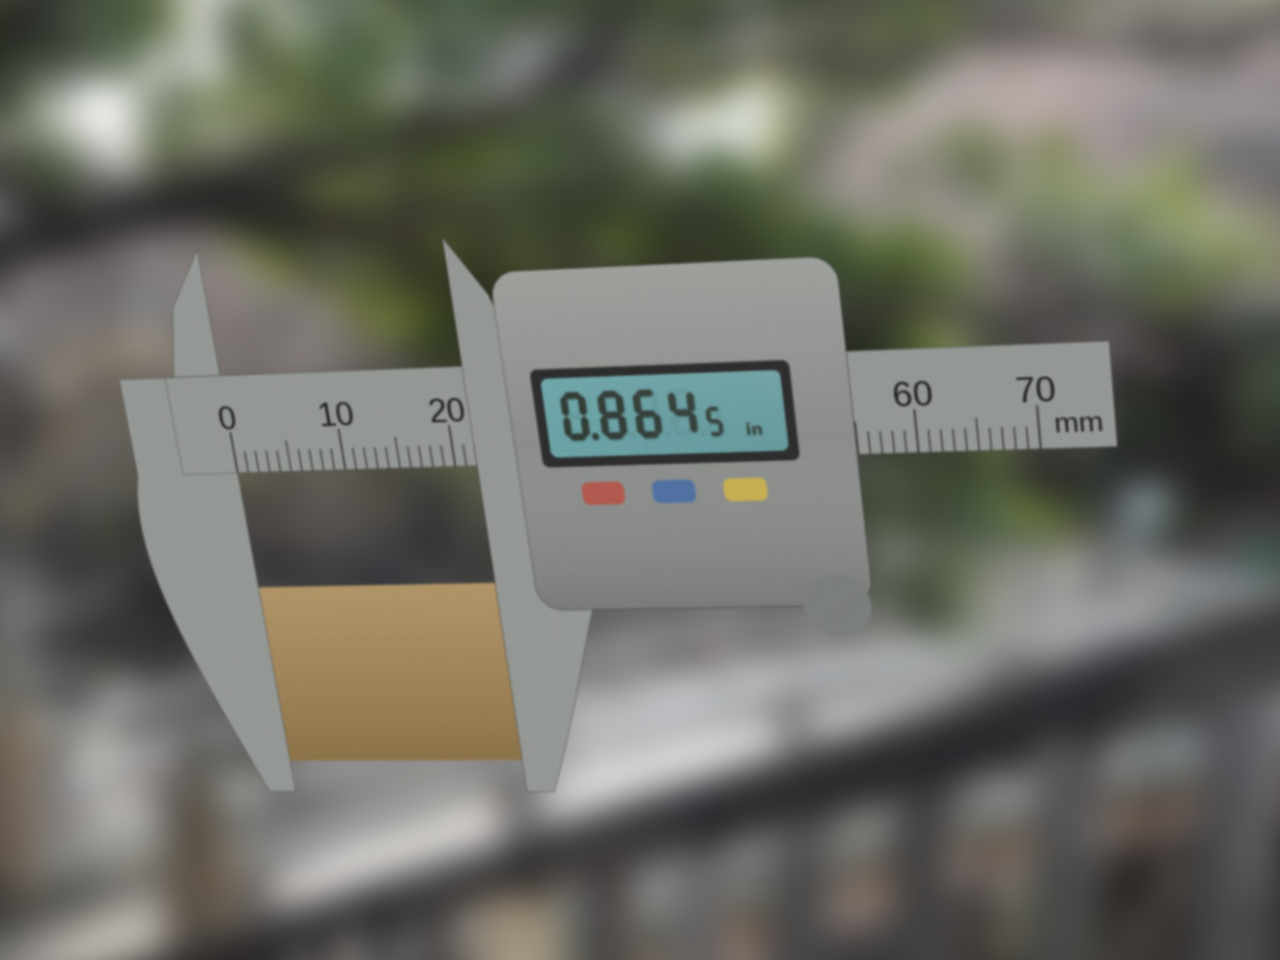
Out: value=0.8645 unit=in
